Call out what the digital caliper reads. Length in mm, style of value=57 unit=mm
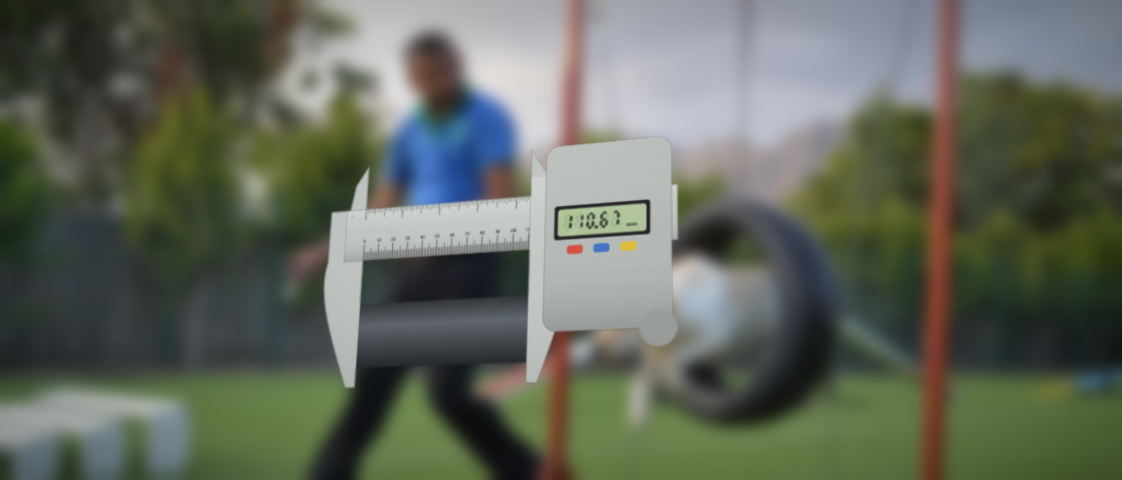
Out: value=110.67 unit=mm
